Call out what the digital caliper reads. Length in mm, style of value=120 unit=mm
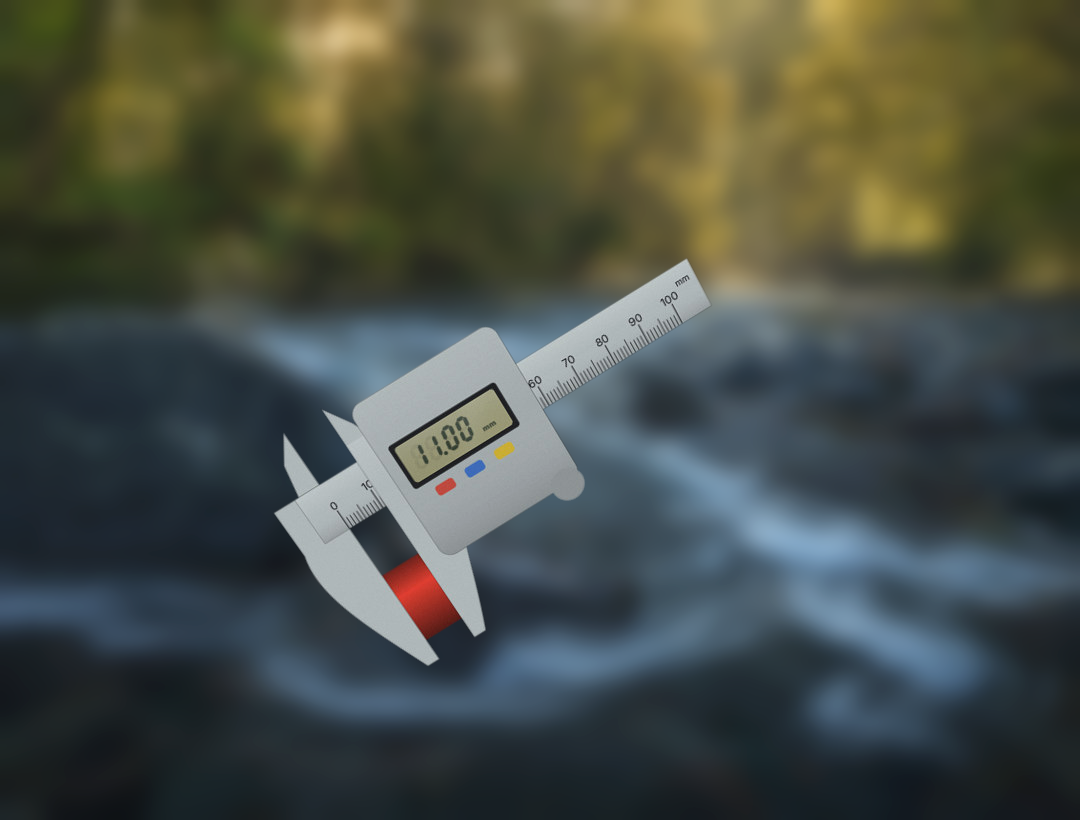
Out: value=11.00 unit=mm
